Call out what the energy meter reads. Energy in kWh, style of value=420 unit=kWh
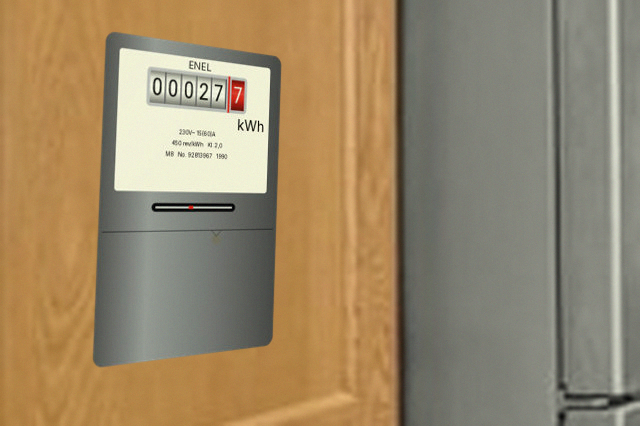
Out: value=27.7 unit=kWh
